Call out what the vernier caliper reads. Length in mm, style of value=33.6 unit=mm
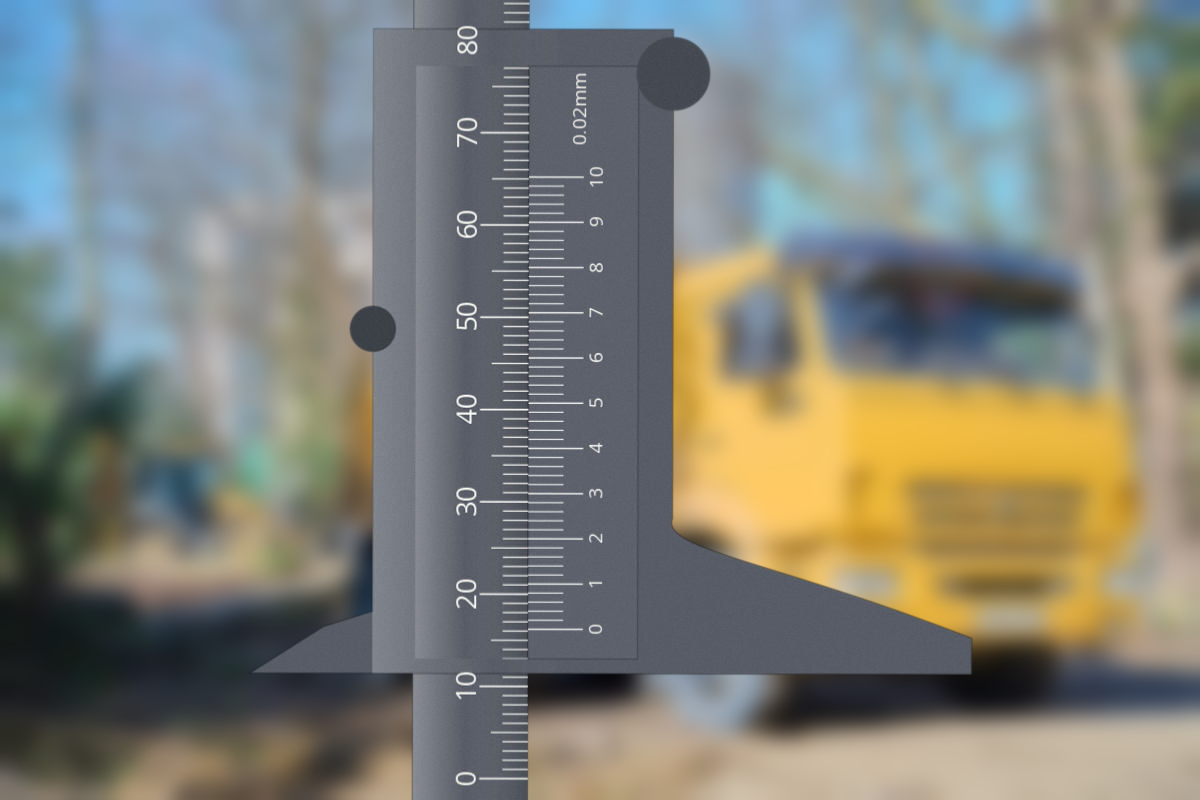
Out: value=16.2 unit=mm
